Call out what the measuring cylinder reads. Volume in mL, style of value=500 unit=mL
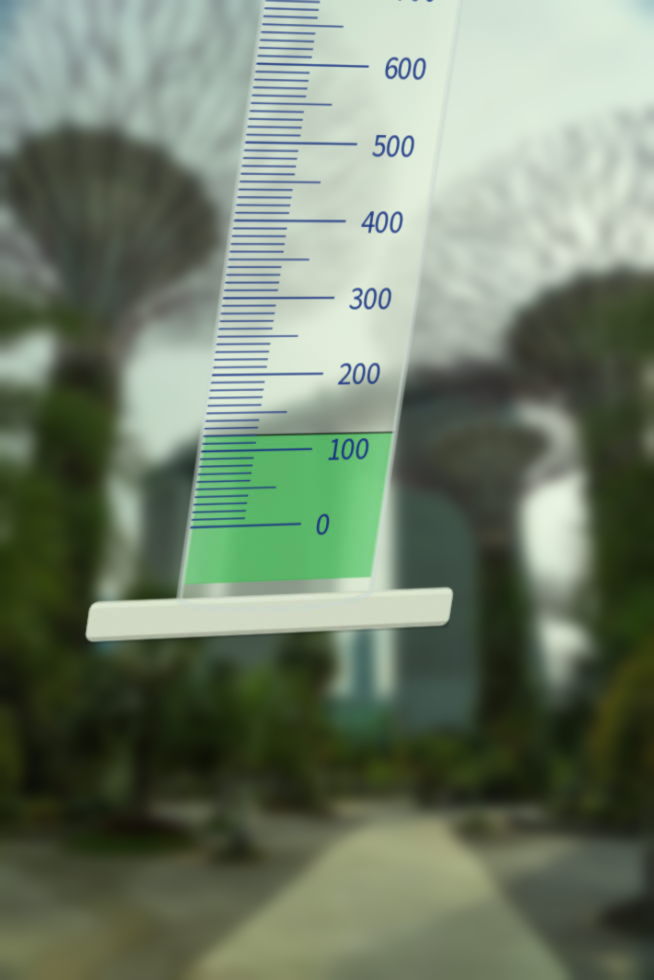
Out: value=120 unit=mL
